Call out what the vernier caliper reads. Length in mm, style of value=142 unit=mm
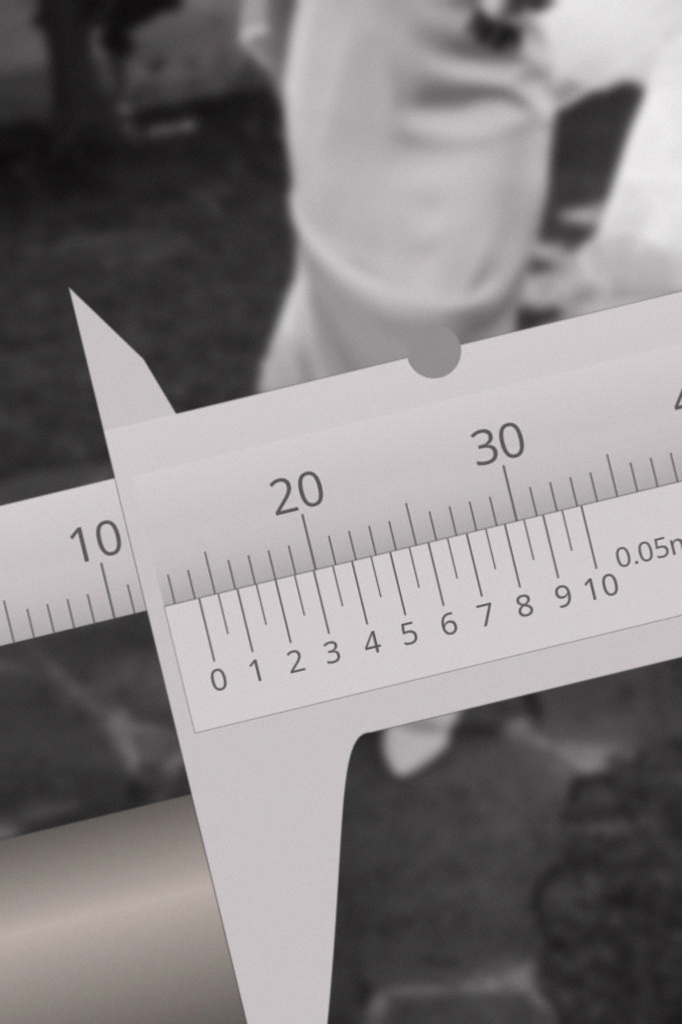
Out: value=14.2 unit=mm
